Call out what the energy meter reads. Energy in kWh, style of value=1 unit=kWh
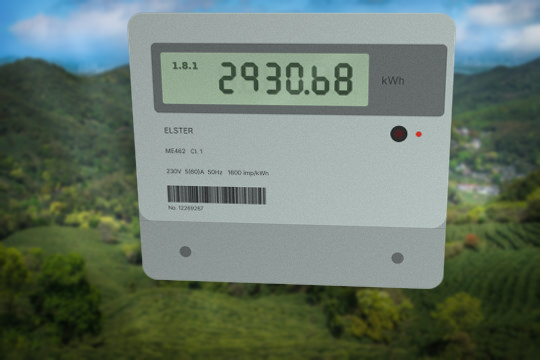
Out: value=2930.68 unit=kWh
